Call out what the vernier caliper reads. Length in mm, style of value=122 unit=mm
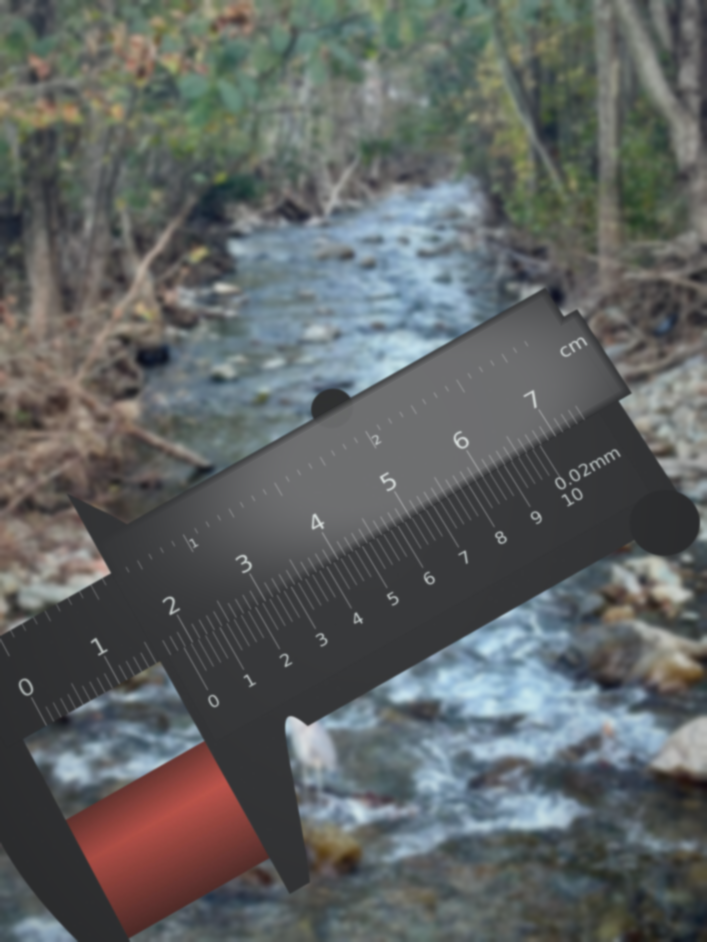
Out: value=18.8 unit=mm
